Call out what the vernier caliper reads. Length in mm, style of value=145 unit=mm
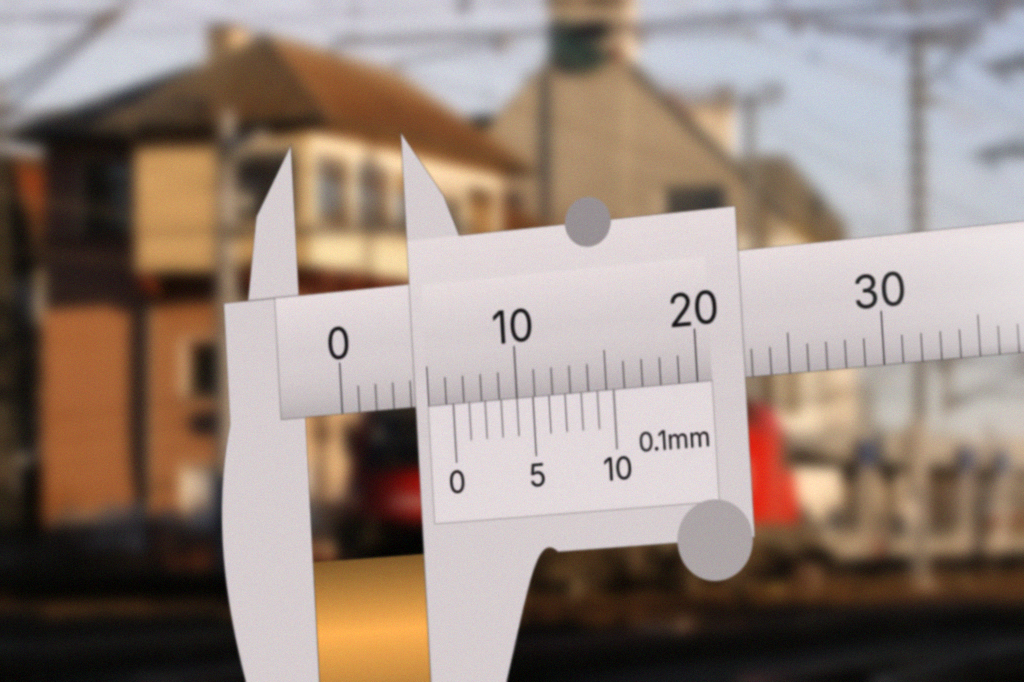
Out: value=6.4 unit=mm
